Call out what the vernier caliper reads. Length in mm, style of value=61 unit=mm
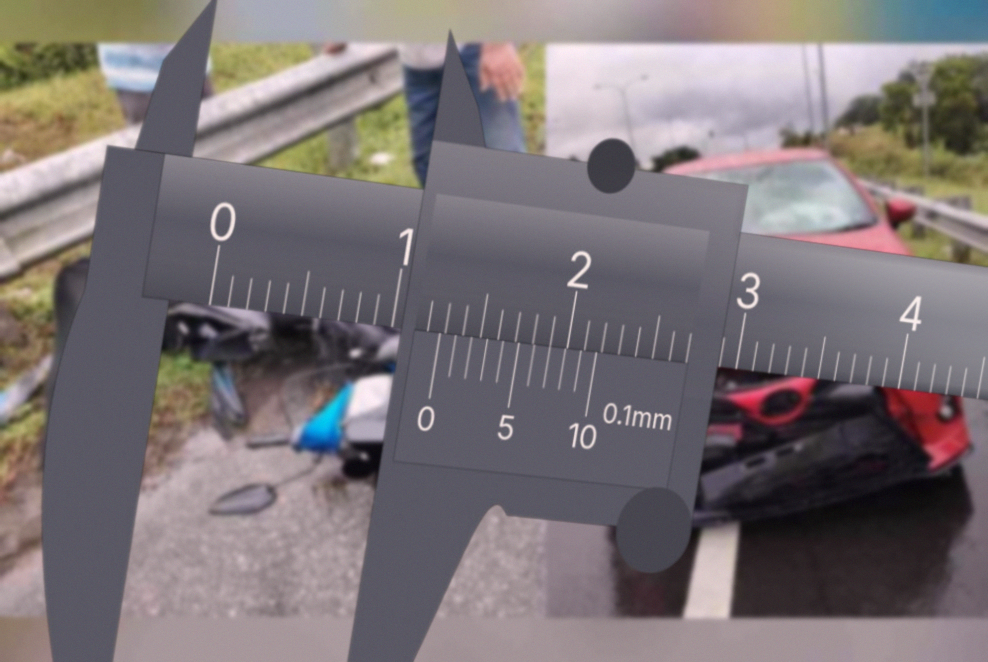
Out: value=12.7 unit=mm
